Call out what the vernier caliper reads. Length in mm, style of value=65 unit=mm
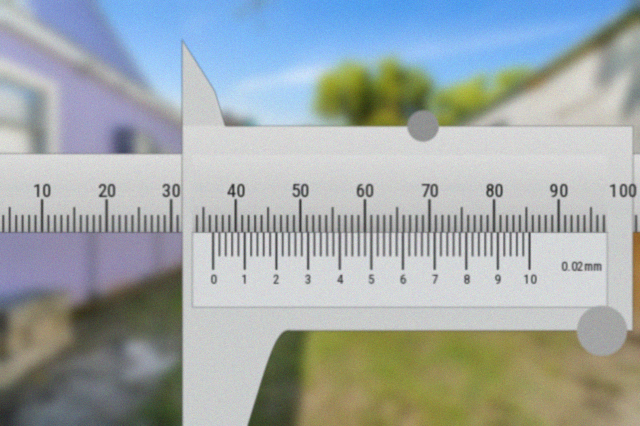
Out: value=36.5 unit=mm
